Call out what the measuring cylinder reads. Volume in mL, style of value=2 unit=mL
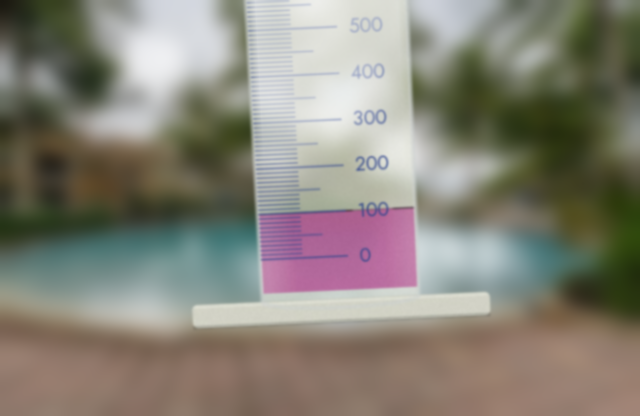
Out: value=100 unit=mL
